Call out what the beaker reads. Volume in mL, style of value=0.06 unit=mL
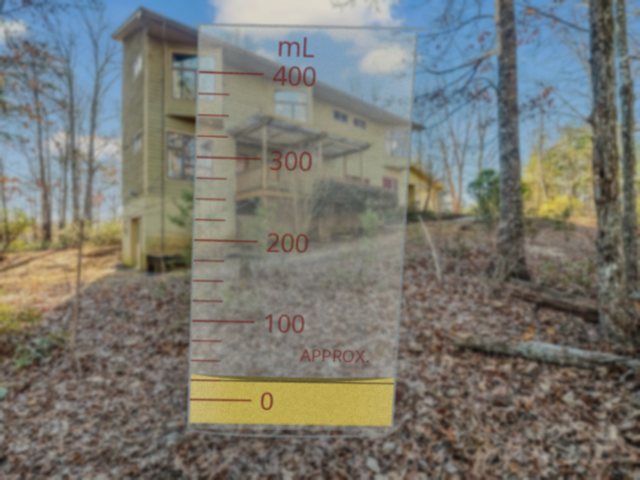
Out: value=25 unit=mL
